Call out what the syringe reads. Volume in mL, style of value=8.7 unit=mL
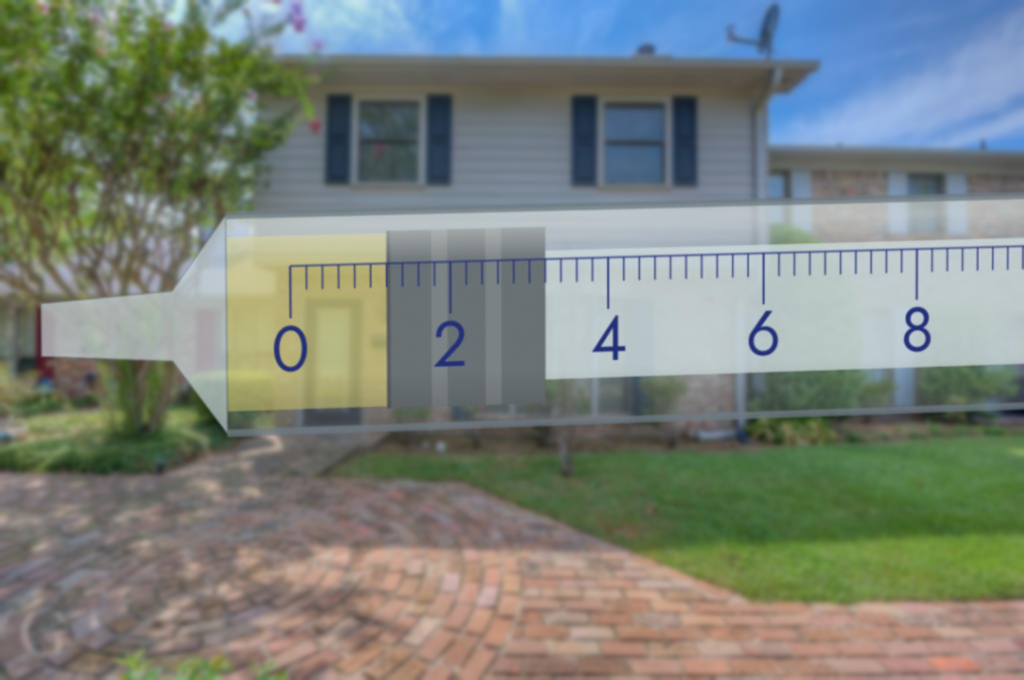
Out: value=1.2 unit=mL
